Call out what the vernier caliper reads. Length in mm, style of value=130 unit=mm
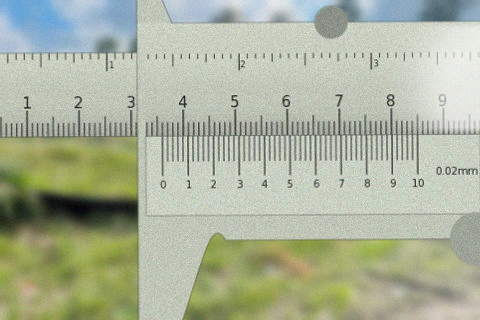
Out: value=36.0 unit=mm
